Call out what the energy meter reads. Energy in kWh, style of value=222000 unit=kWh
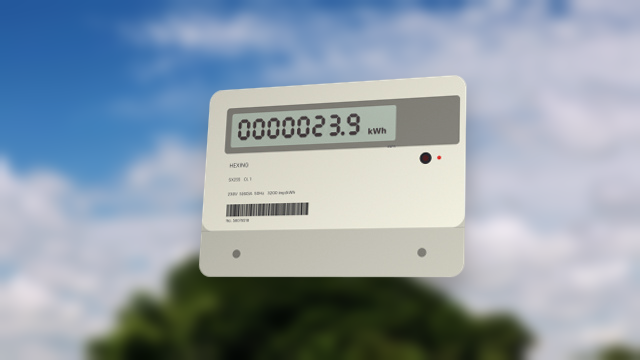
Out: value=23.9 unit=kWh
